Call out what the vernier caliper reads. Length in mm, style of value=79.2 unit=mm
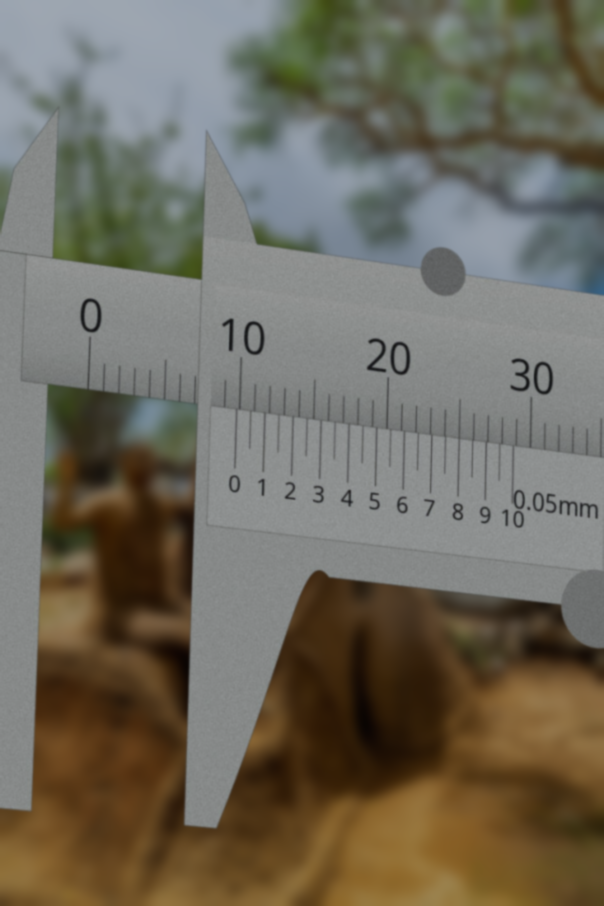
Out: value=9.8 unit=mm
